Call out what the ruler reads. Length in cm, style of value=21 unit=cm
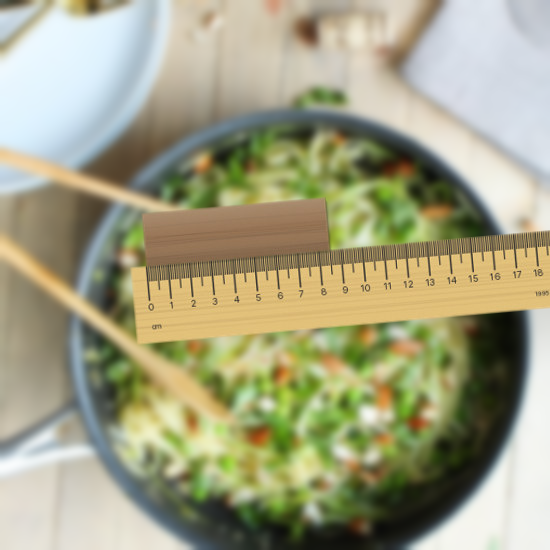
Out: value=8.5 unit=cm
